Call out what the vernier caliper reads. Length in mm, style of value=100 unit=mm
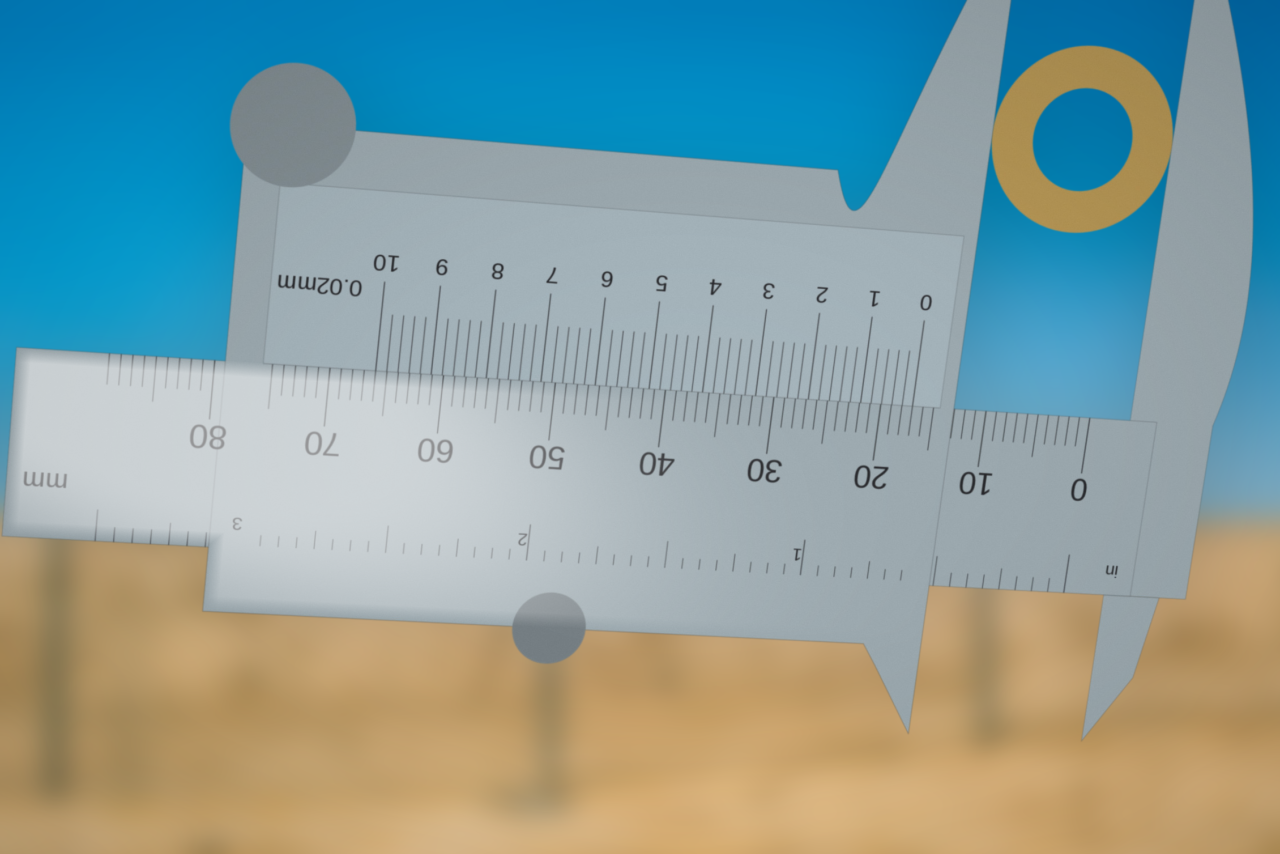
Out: value=17.0 unit=mm
